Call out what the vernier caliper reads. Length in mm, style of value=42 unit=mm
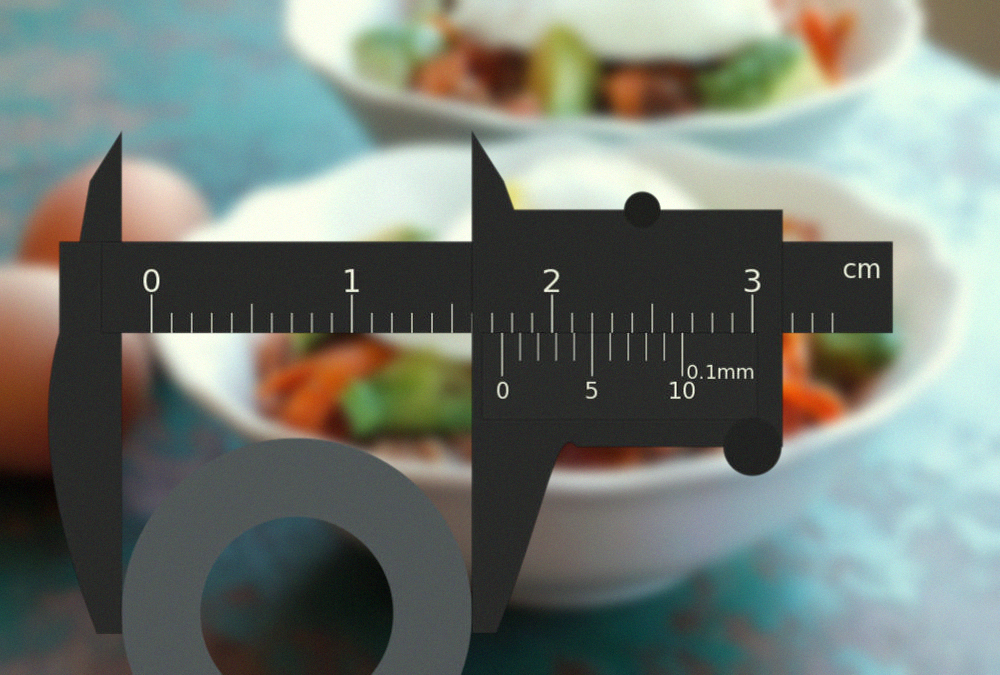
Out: value=17.5 unit=mm
